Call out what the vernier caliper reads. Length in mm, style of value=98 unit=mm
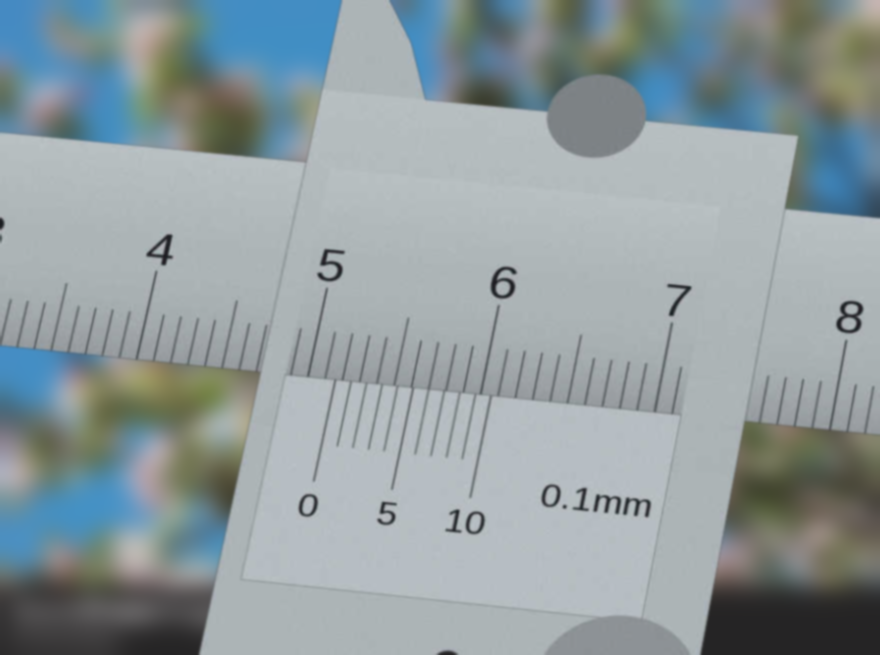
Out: value=51.6 unit=mm
